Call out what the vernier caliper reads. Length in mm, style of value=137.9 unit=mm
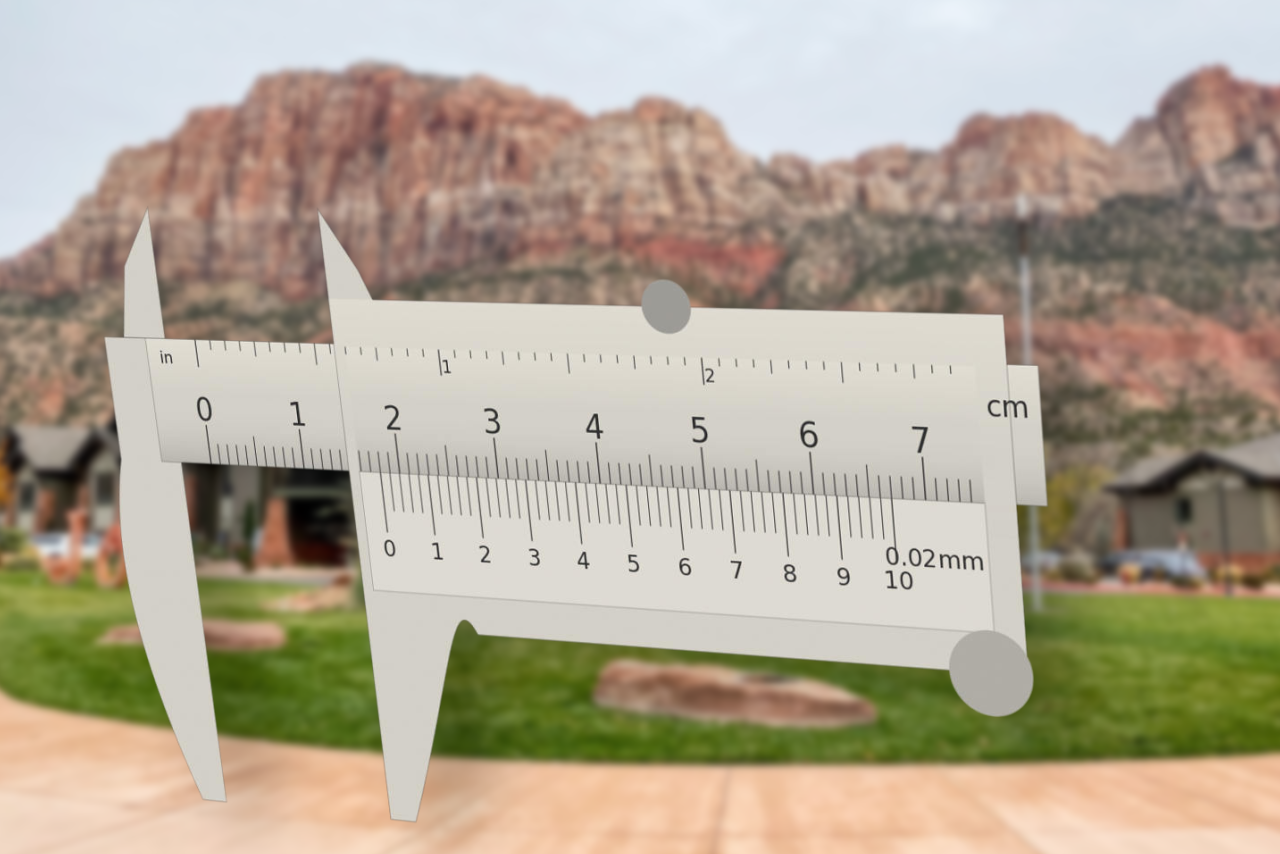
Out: value=18.0 unit=mm
